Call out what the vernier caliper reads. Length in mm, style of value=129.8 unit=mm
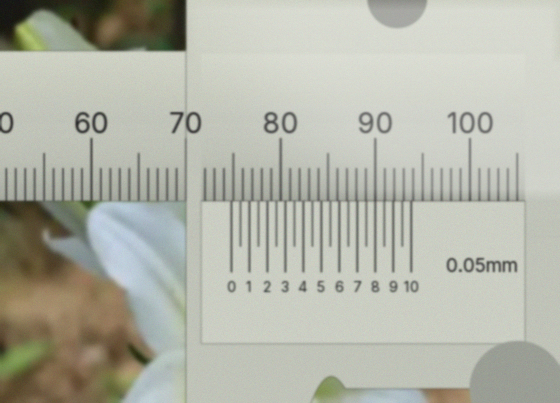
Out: value=74.8 unit=mm
